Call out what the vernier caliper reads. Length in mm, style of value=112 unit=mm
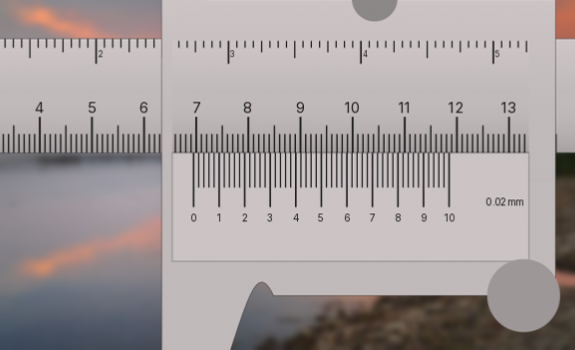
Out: value=69.5 unit=mm
